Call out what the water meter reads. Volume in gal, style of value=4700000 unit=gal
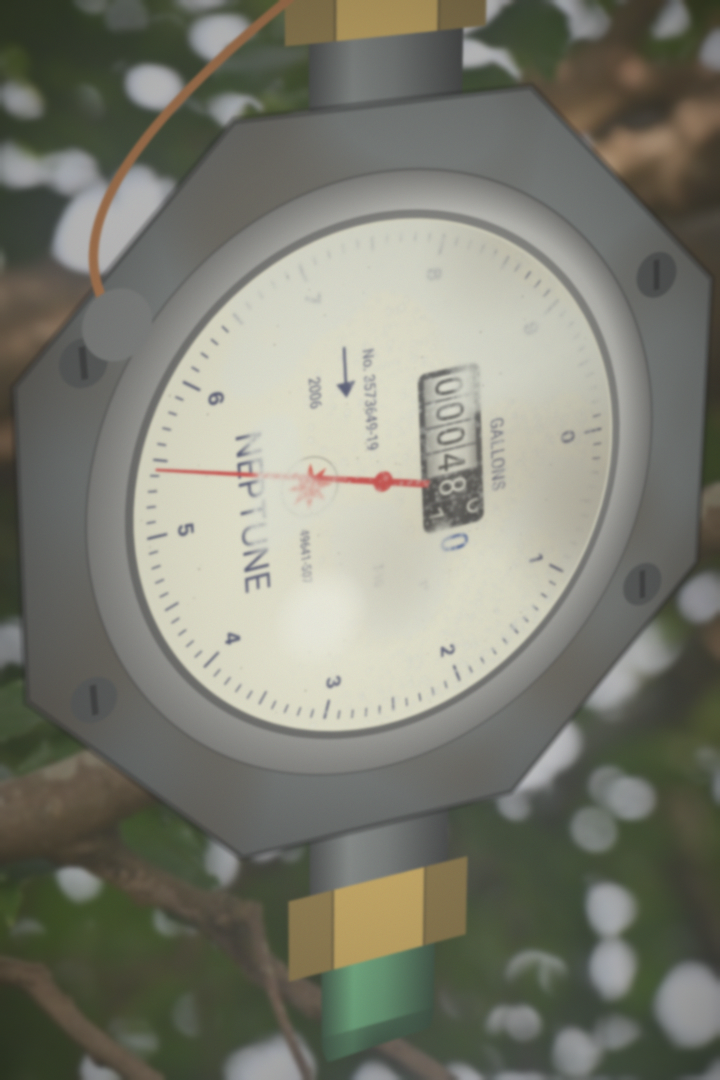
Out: value=4805.4 unit=gal
